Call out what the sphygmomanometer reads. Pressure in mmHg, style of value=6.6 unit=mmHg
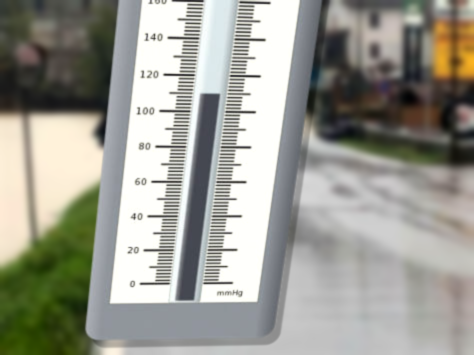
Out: value=110 unit=mmHg
